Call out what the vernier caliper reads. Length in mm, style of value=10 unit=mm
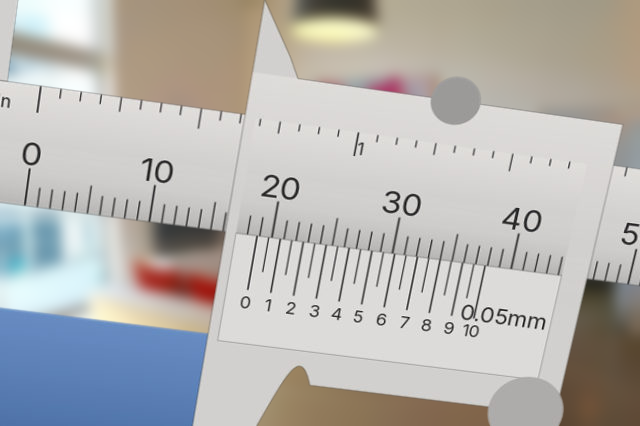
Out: value=18.8 unit=mm
